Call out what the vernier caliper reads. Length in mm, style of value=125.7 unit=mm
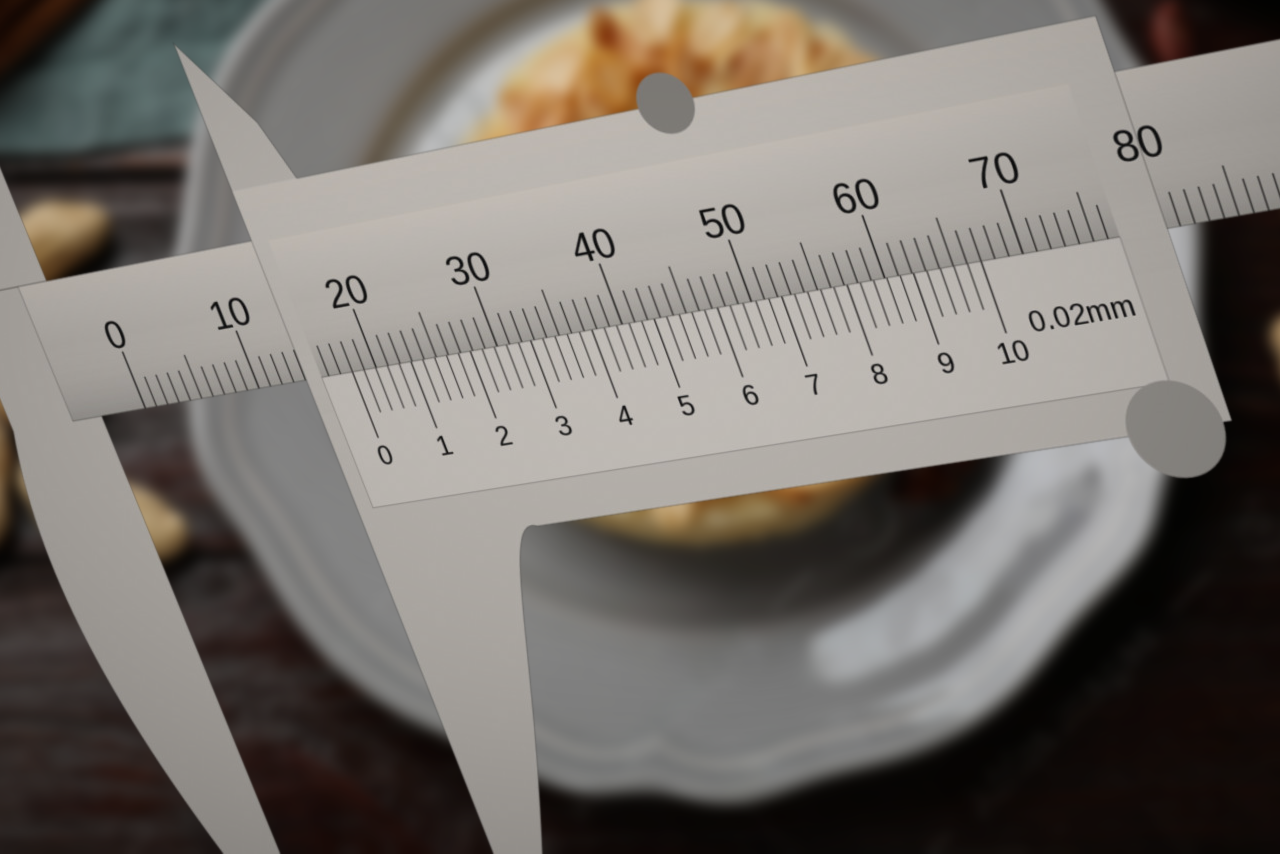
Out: value=18.0 unit=mm
